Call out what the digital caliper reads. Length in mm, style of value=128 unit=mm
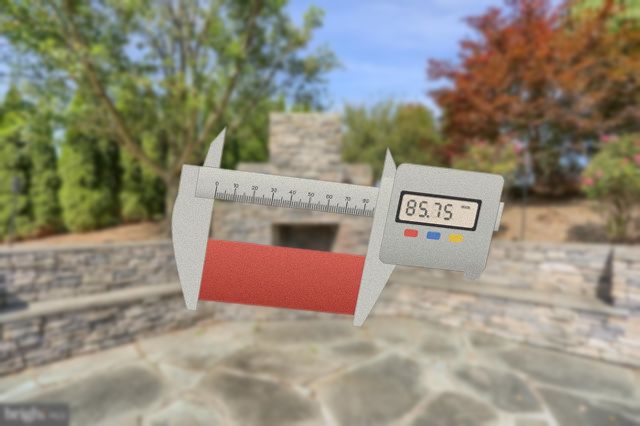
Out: value=85.75 unit=mm
